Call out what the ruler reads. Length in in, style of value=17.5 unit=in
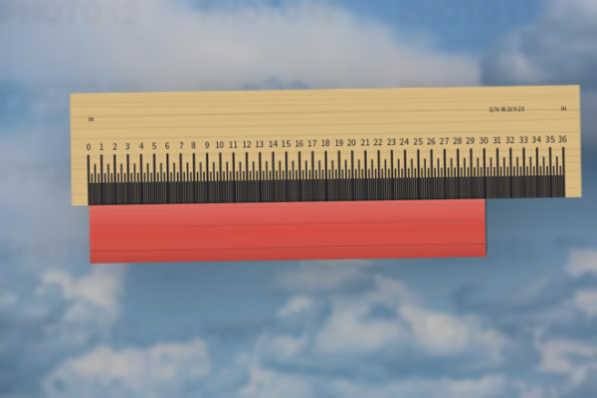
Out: value=30 unit=in
